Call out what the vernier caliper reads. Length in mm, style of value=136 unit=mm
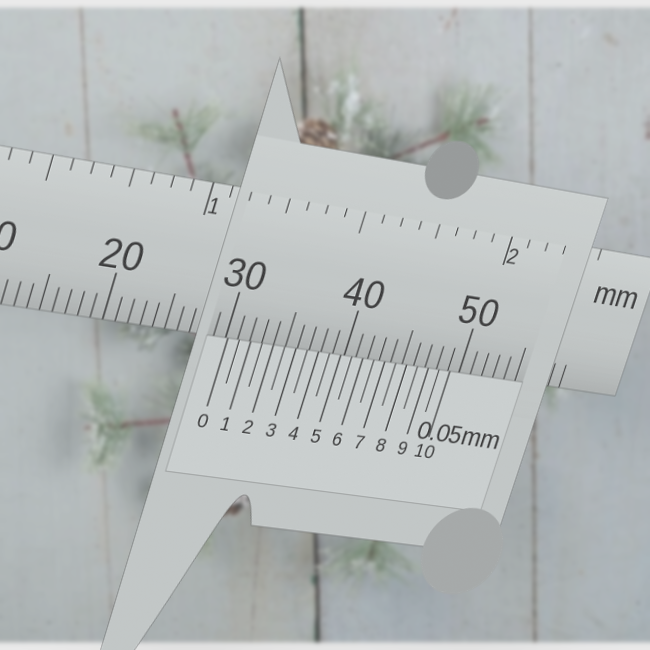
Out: value=30.2 unit=mm
